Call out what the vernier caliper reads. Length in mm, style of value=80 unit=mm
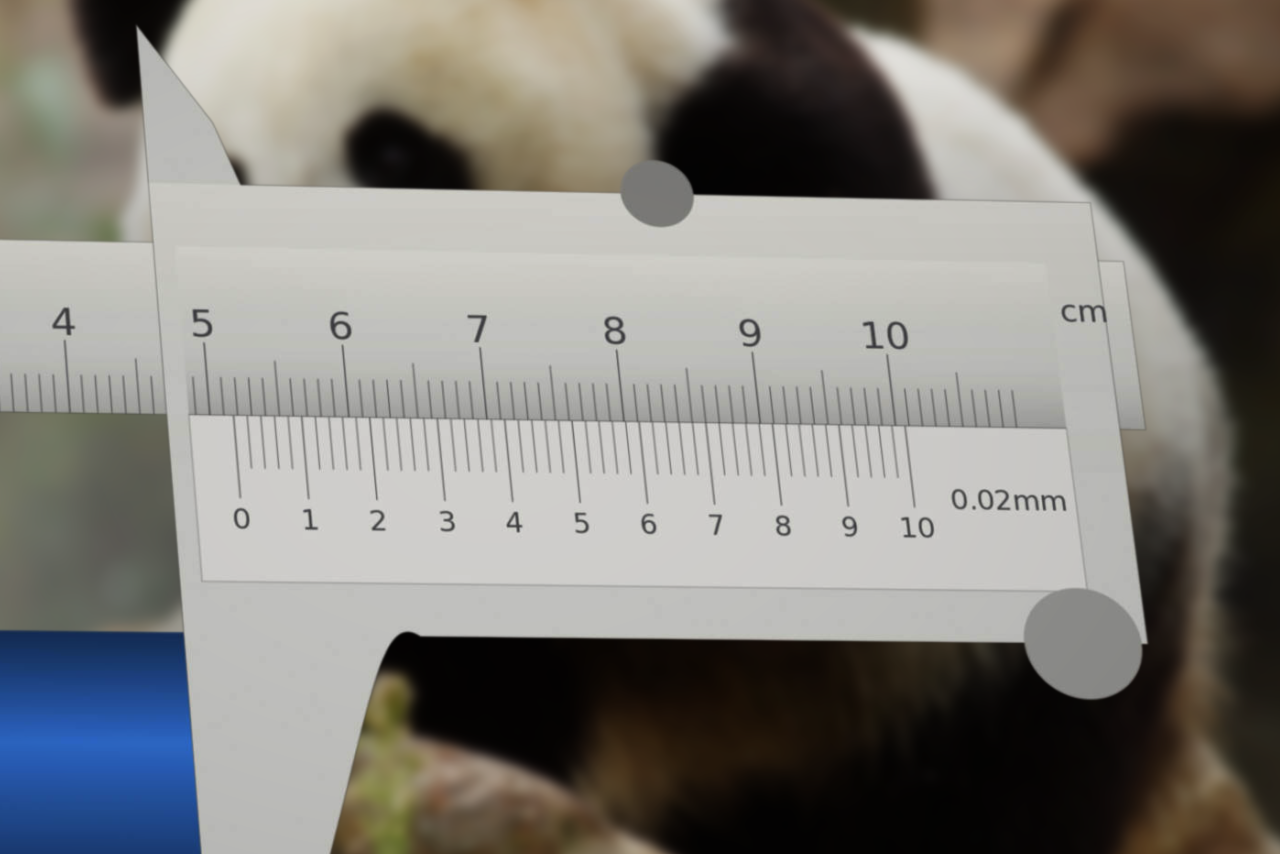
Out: value=51.7 unit=mm
